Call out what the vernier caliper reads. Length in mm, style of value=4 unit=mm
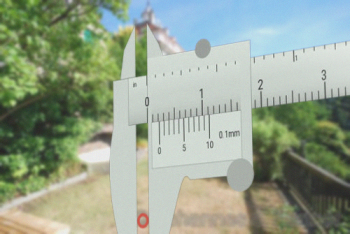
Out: value=2.2 unit=mm
